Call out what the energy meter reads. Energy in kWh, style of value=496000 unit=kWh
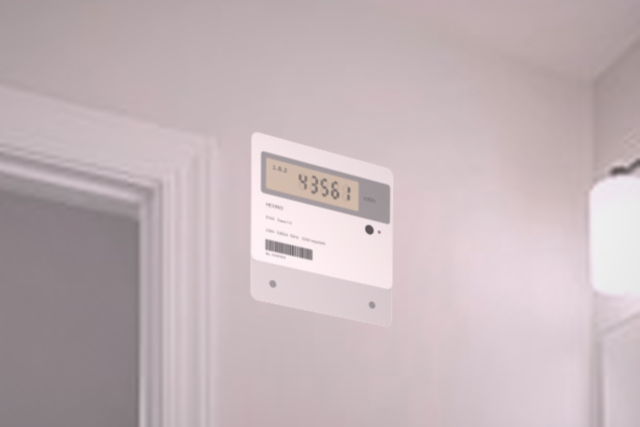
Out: value=43561 unit=kWh
